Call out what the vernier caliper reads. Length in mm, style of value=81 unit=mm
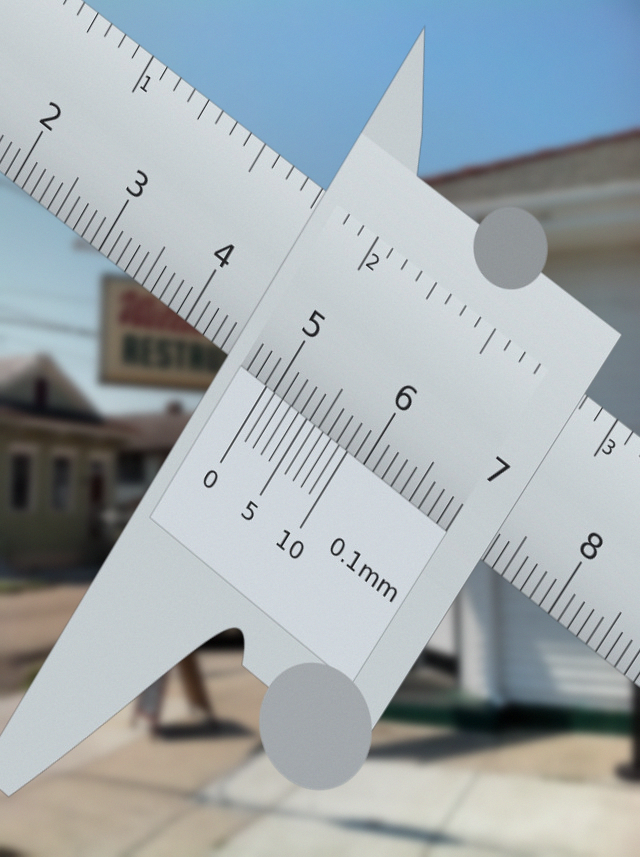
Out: value=49.2 unit=mm
